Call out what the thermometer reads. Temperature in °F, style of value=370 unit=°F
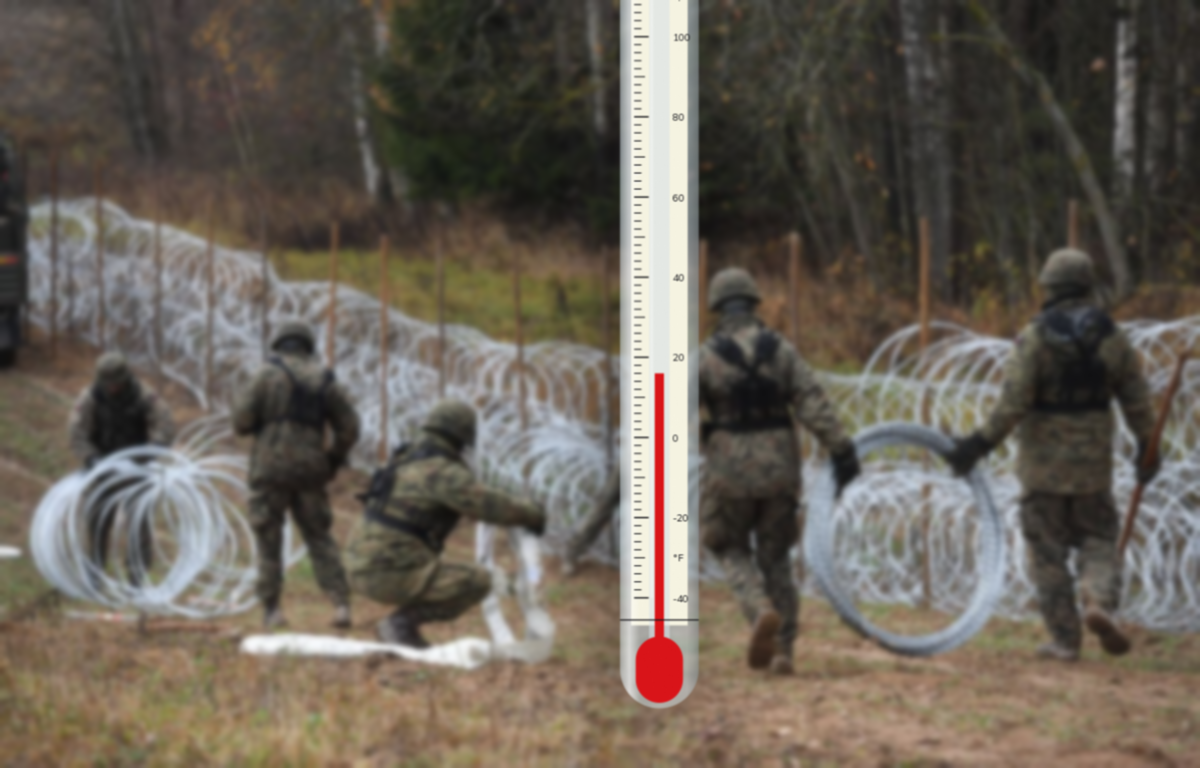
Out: value=16 unit=°F
